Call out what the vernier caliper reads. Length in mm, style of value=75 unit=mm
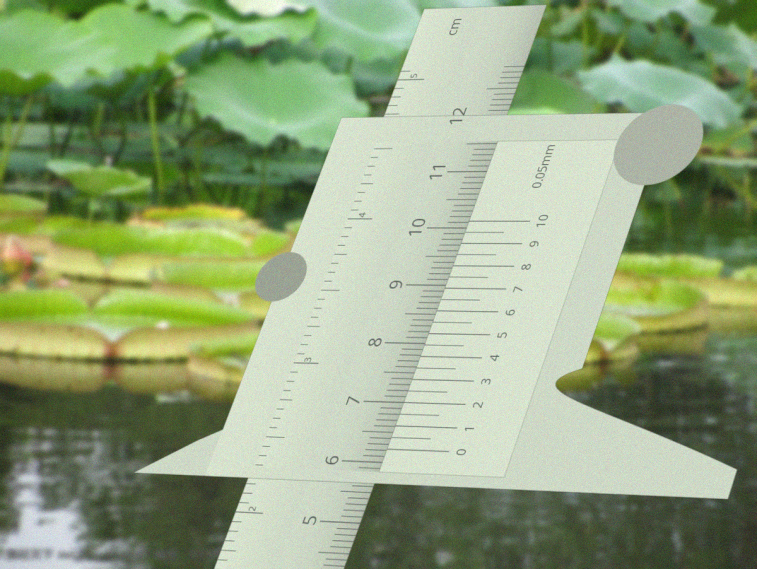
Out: value=62.2 unit=mm
